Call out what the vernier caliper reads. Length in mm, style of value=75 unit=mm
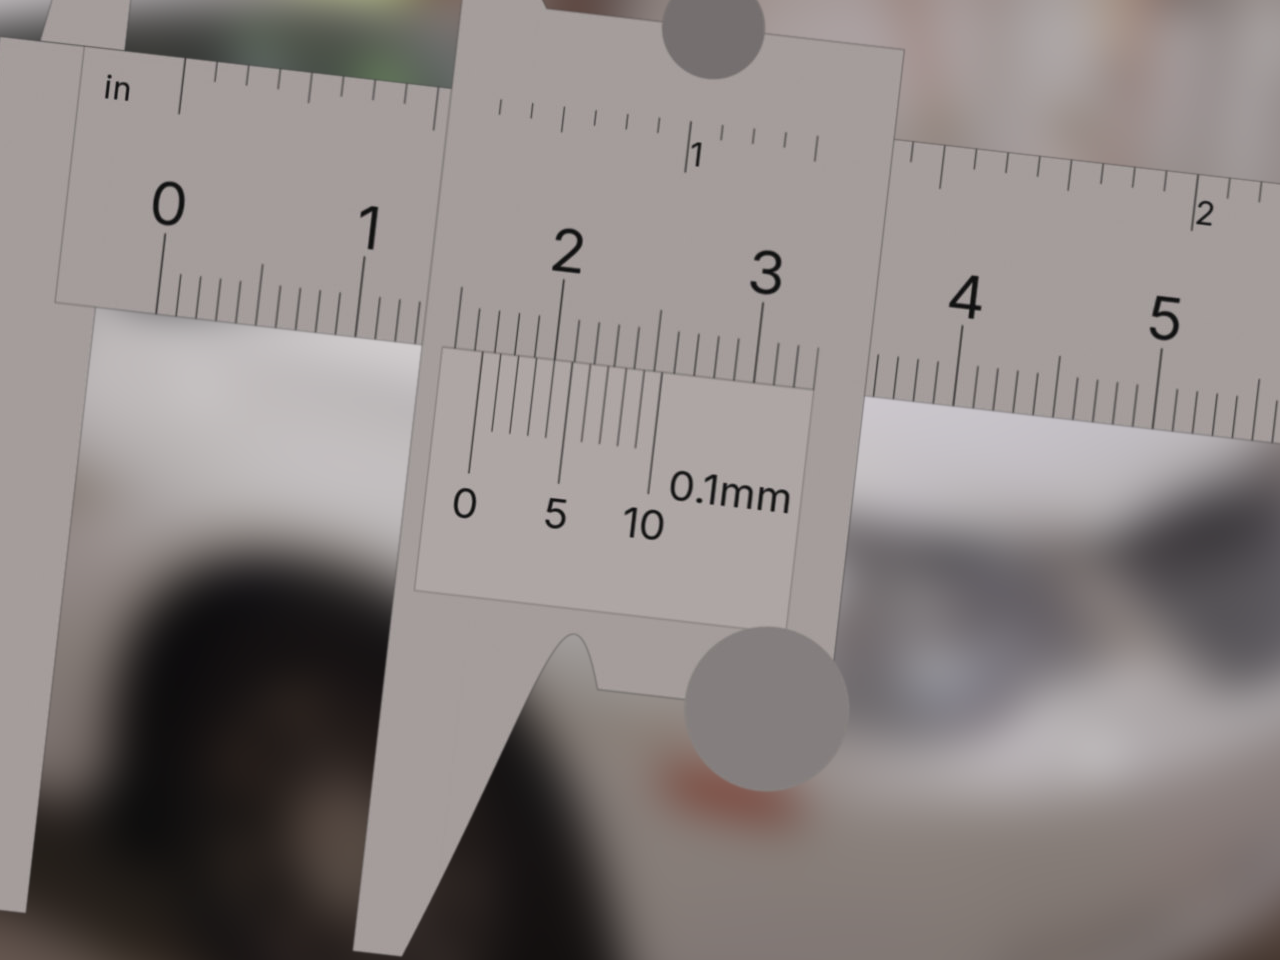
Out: value=16.4 unit=mm
